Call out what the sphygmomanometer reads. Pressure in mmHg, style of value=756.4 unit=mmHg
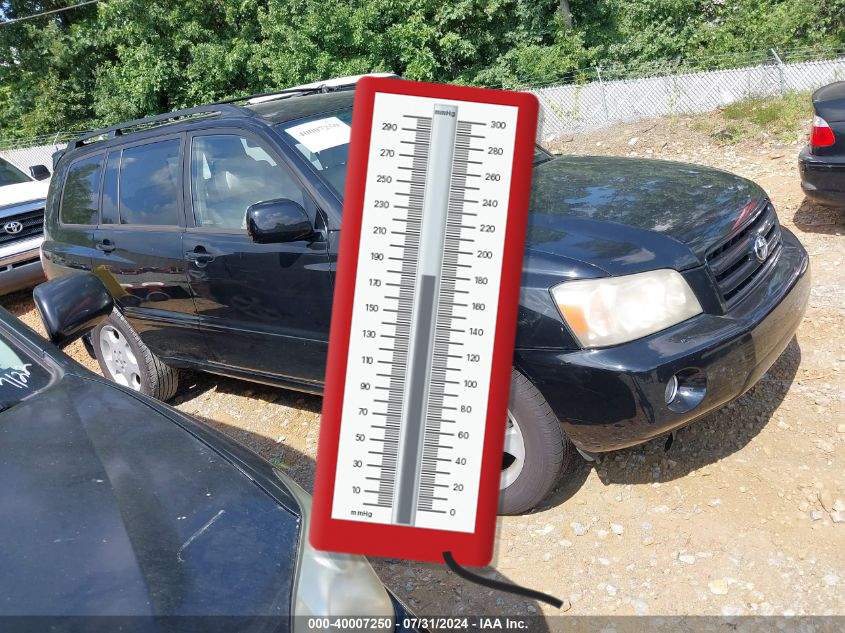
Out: value=180 unit=mmHg
